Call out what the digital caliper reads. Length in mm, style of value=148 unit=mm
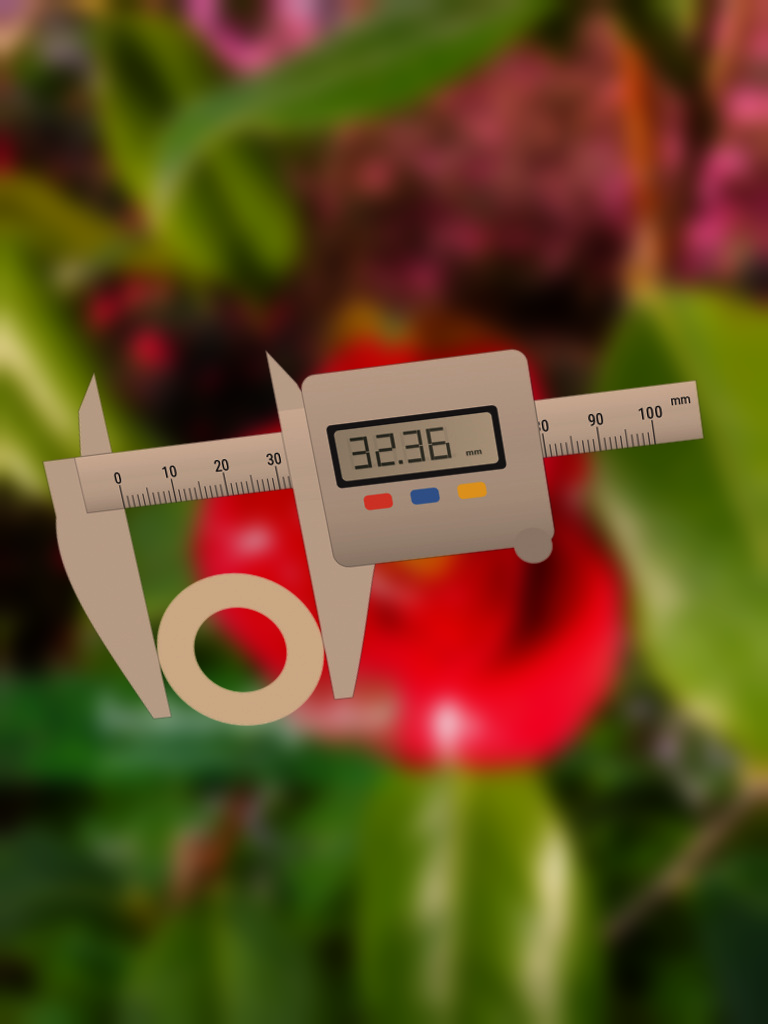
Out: value=32.36 unit=mm
